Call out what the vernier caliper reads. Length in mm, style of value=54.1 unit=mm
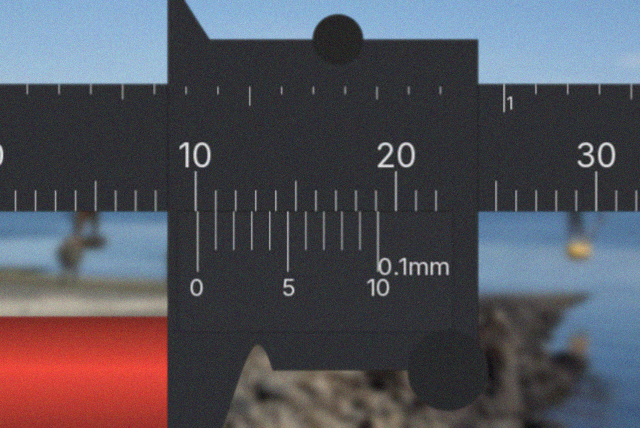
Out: value=10.1 unit=mm
